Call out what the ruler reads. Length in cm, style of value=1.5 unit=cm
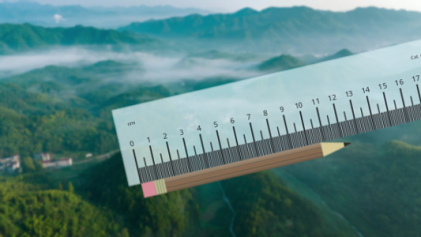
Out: value=12.5 unit=cm
